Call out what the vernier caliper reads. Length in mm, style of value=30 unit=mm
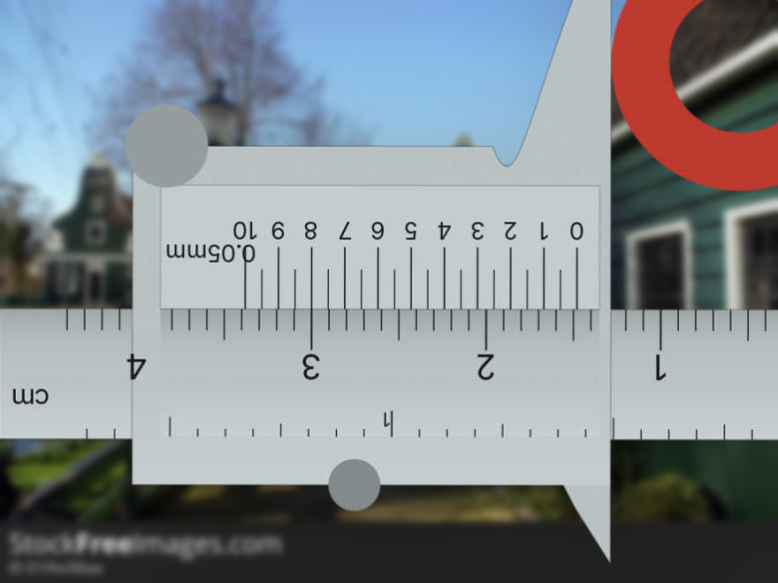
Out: value=14.8 unit=mm
